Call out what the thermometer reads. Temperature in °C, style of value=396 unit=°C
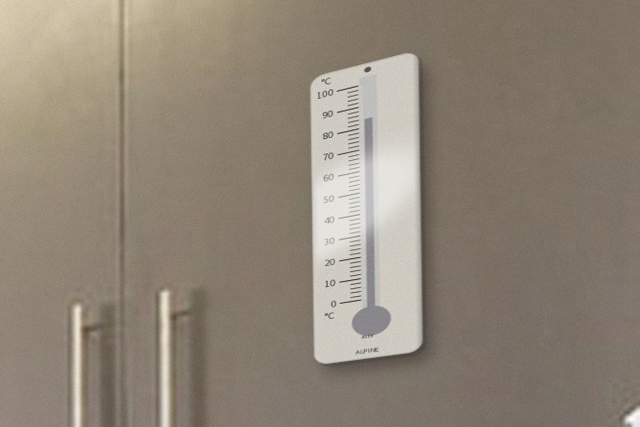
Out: value=84 unit=°C
